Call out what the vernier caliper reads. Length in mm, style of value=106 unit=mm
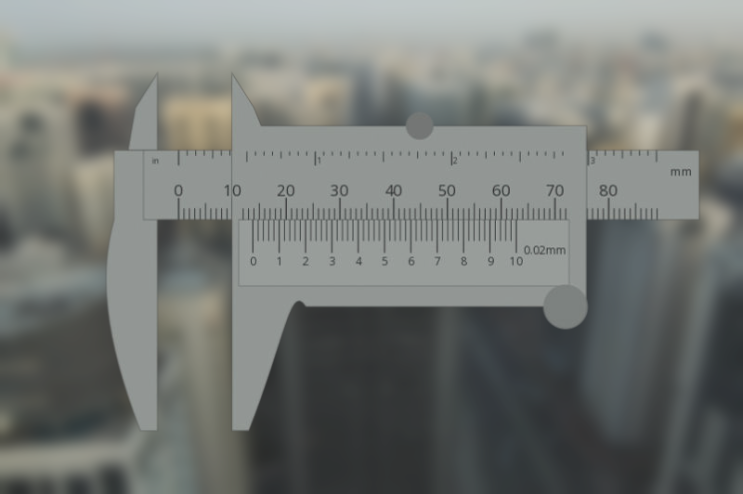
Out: value=13.8 unit=mm
